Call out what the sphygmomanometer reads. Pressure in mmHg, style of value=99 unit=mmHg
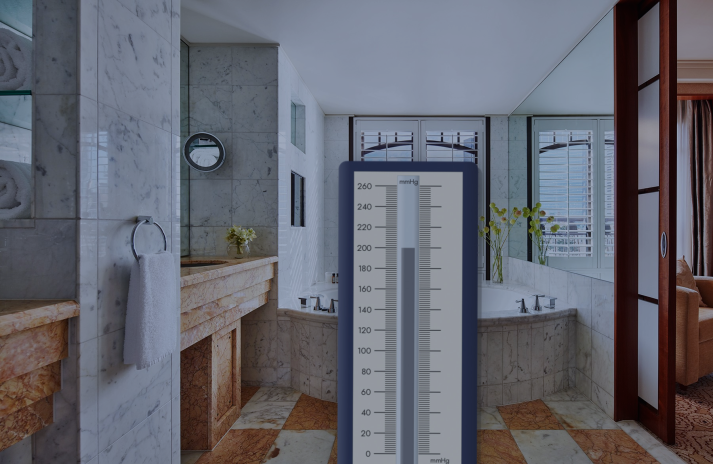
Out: value=200 unit=mmHg
